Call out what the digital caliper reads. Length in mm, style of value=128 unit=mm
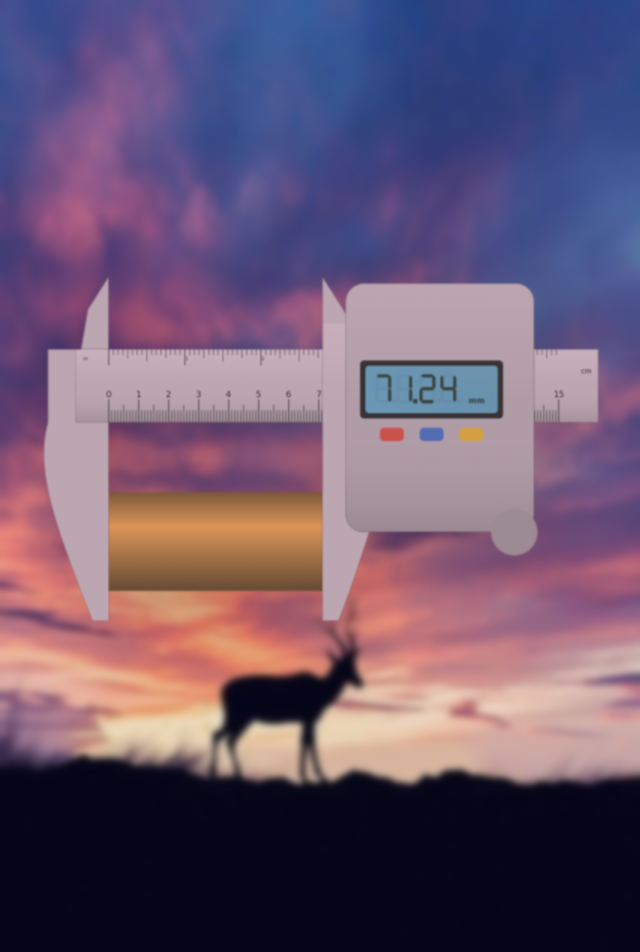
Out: value=71.24 unit=mm
